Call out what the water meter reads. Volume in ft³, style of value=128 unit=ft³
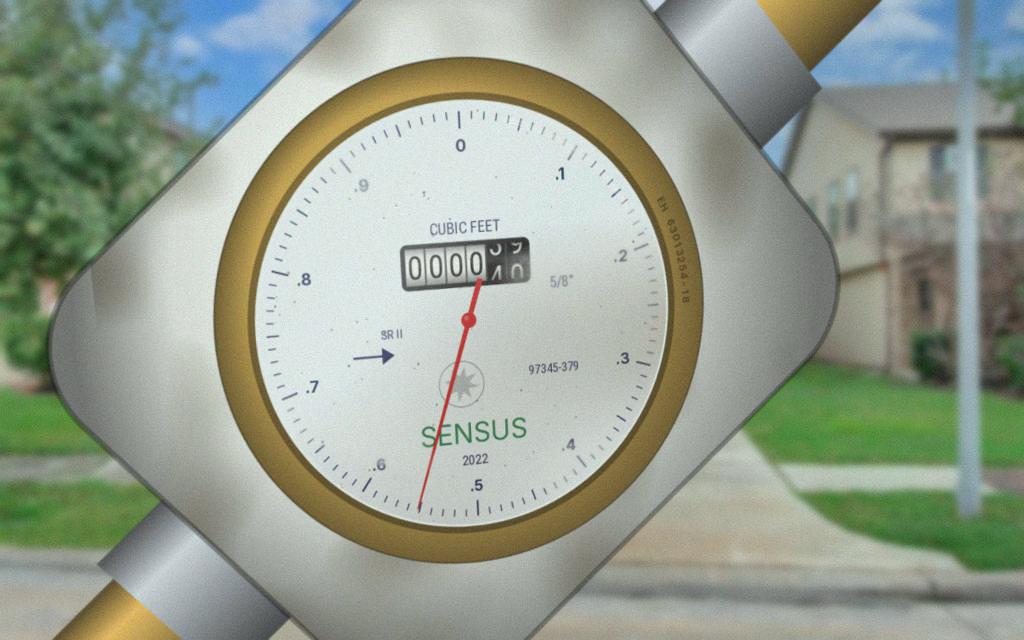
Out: value=39.55 unit=ft³
